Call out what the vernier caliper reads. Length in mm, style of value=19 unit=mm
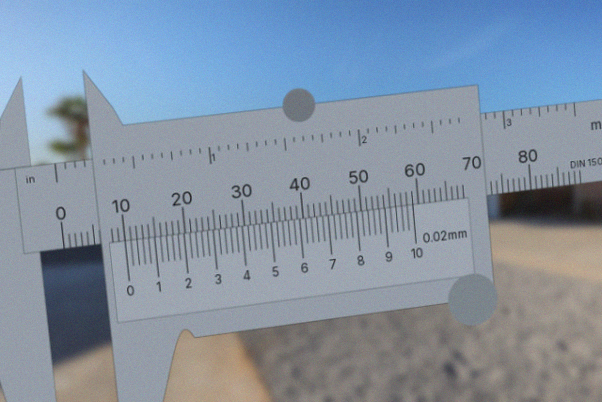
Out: value=10.0 unit=mm
